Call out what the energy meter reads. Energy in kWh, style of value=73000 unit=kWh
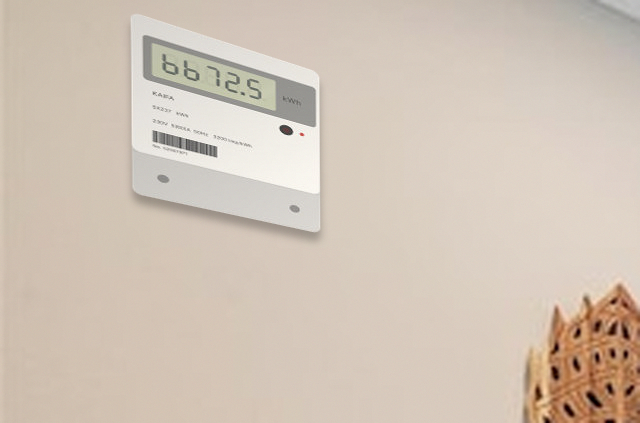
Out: value=6672.5 unit=kWh
